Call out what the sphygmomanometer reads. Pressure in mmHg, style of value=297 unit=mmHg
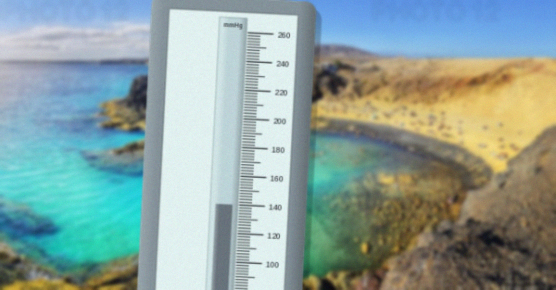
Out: value=140 unit=mmHg
